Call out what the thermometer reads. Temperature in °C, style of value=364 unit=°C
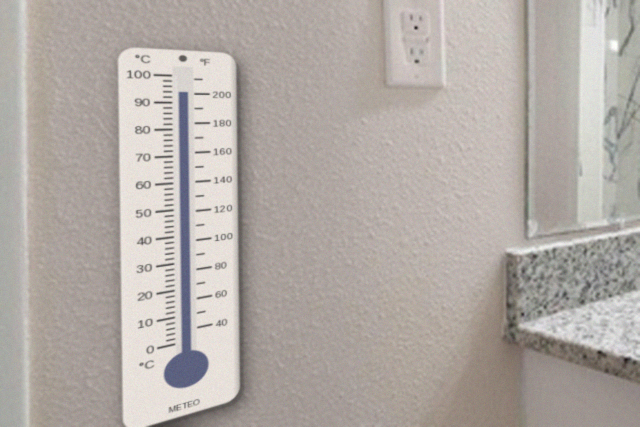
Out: value=94 unit=°C
